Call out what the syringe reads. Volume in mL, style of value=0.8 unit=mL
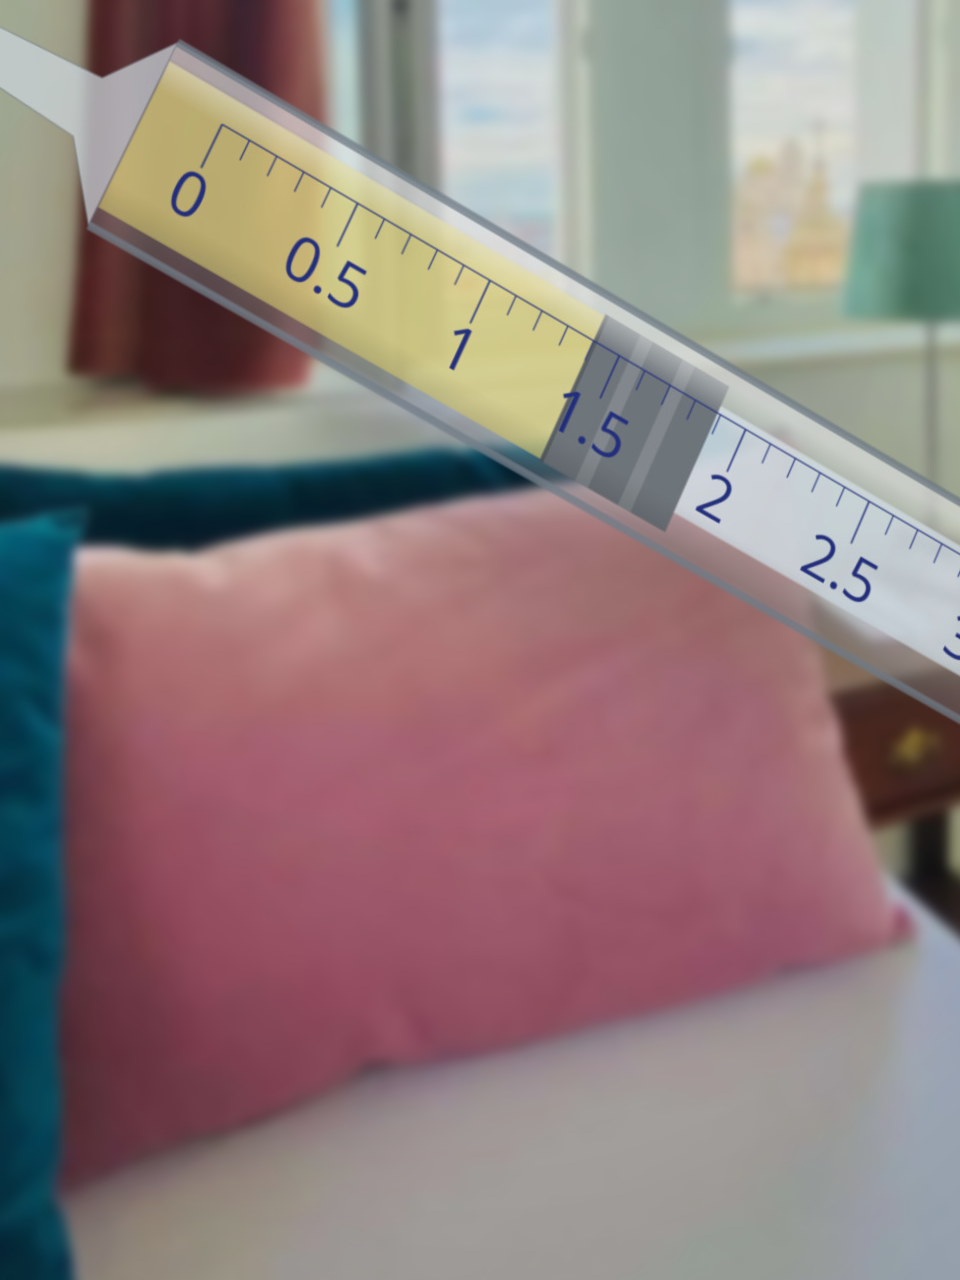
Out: value=1.4 unit=mL
